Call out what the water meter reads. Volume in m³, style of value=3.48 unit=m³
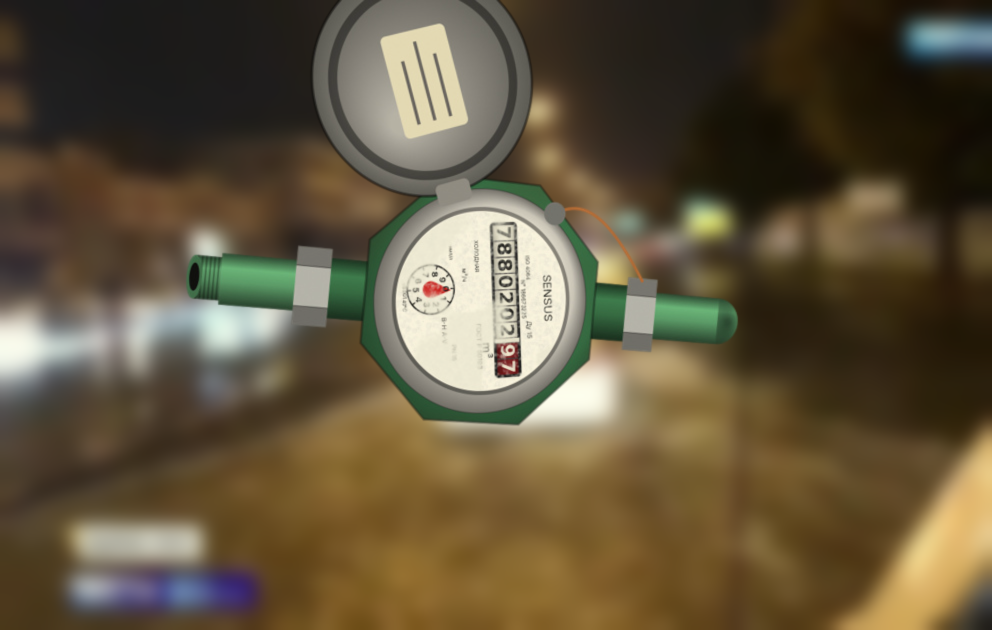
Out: value=7880202.970 unit=m³
